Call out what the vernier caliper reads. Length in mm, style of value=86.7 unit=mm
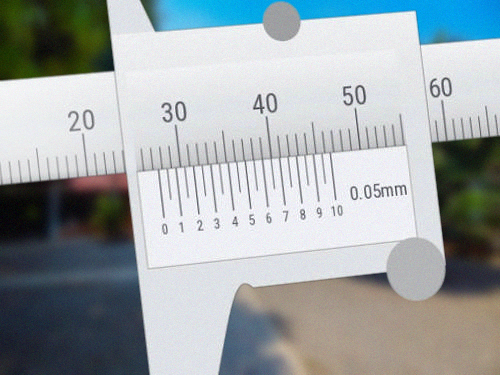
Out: value=27.6 unit=mm
